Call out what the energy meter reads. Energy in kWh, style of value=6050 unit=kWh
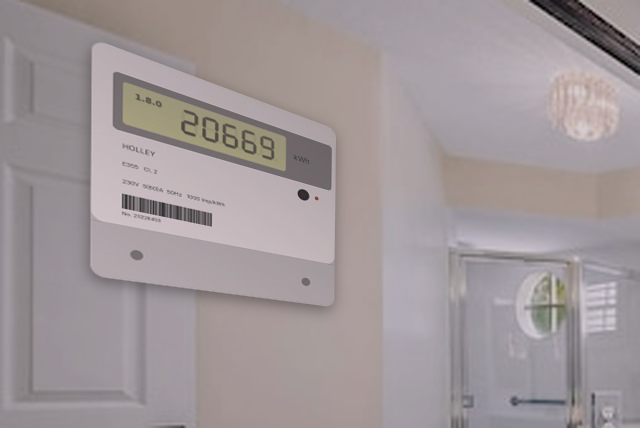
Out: value=20669 unit=kWh
